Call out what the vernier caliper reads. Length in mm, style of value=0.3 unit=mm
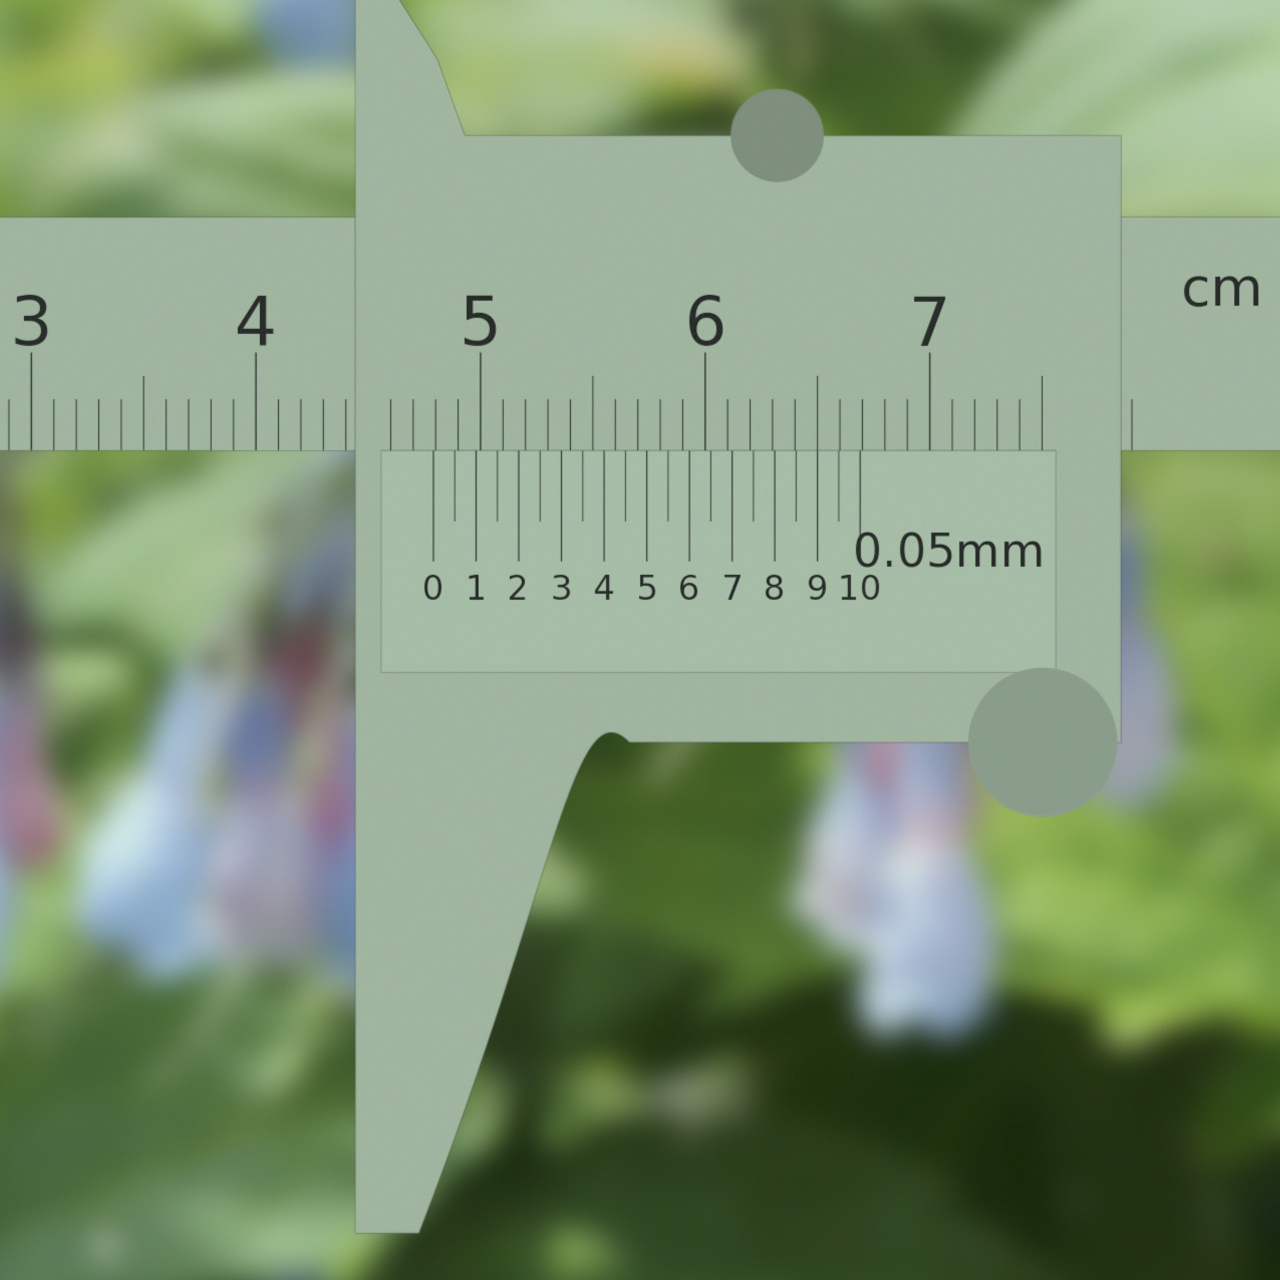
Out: value=47.9 unit=mm
